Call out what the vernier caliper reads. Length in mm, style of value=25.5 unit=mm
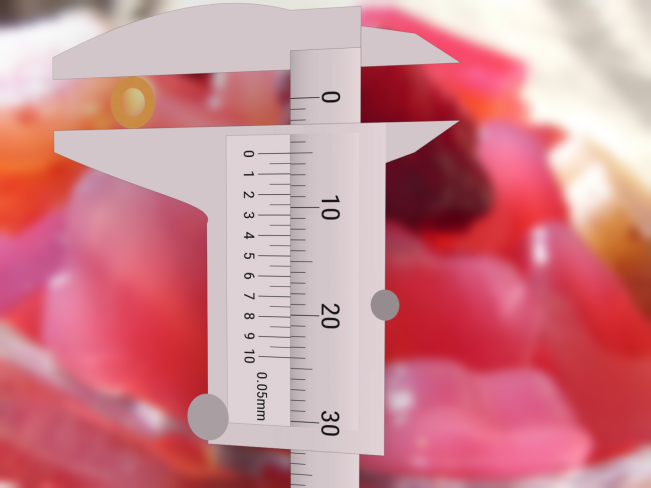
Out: value=5.0 unit=mm
